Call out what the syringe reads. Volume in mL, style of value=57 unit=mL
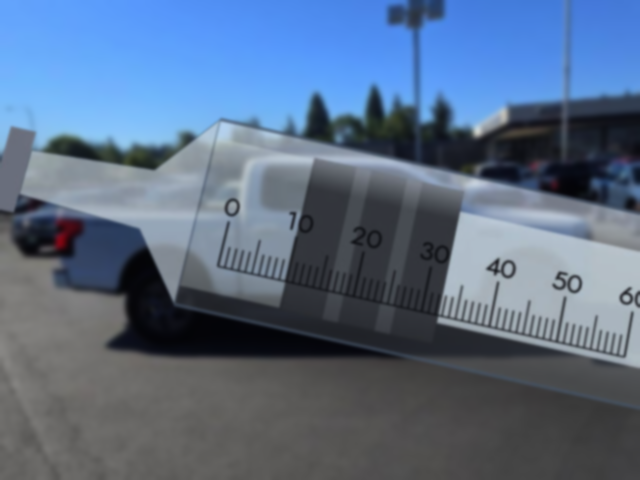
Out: value=10 unit=mL
